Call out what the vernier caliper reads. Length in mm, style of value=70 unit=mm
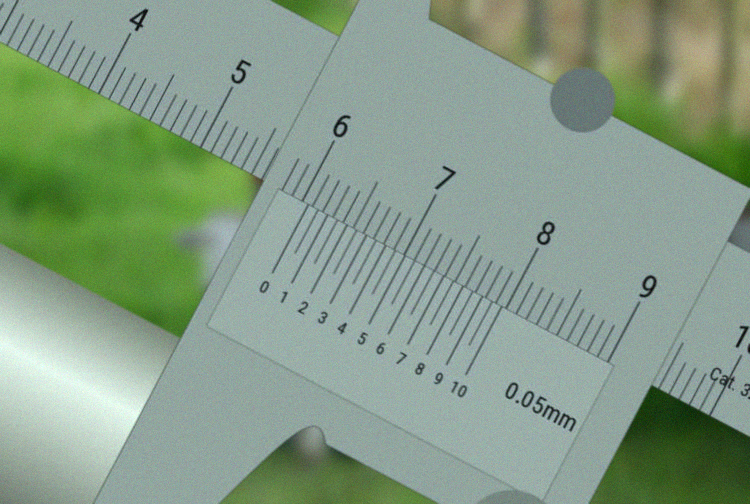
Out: value=60.6 unit=mm
